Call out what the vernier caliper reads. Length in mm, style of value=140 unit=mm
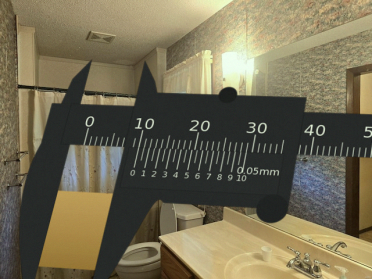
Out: value=10.0 unit=mm
